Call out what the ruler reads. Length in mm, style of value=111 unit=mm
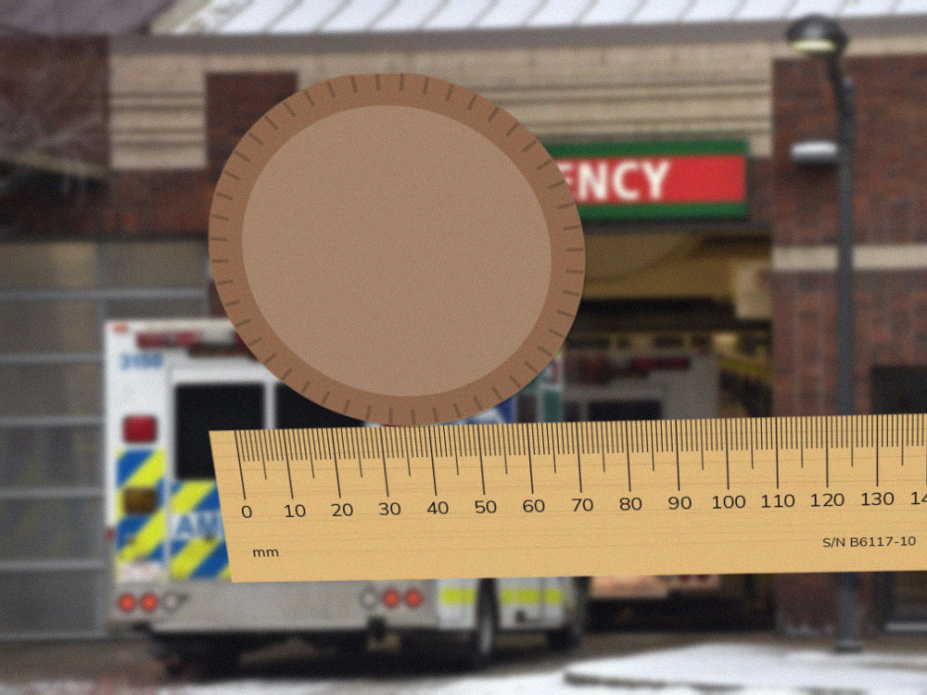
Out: value=74 unit=mm
